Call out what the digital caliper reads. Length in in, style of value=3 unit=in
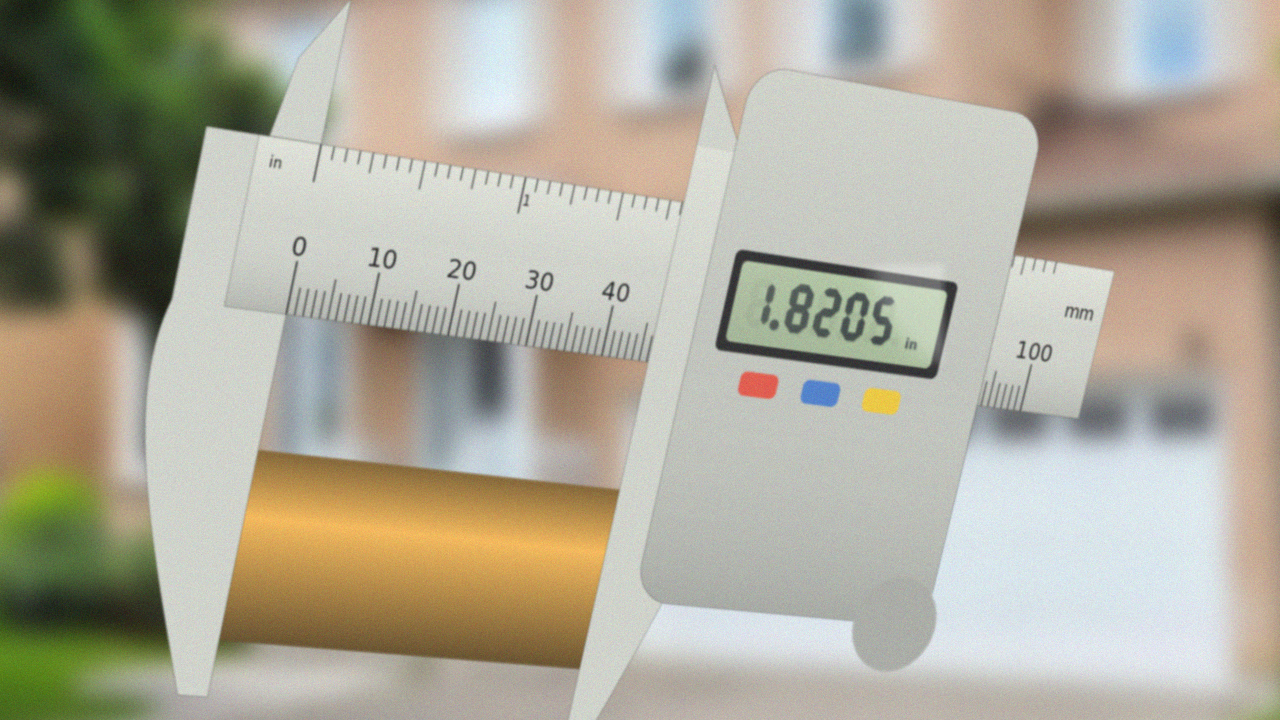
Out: value=1.8205 unit=in
